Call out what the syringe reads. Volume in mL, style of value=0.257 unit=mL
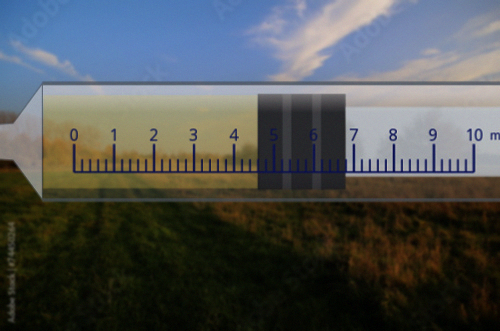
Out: value=4.6 unit=mL
